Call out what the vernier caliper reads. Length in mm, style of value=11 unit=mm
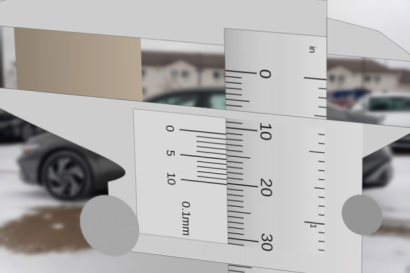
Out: value=11.2 unit=mm
